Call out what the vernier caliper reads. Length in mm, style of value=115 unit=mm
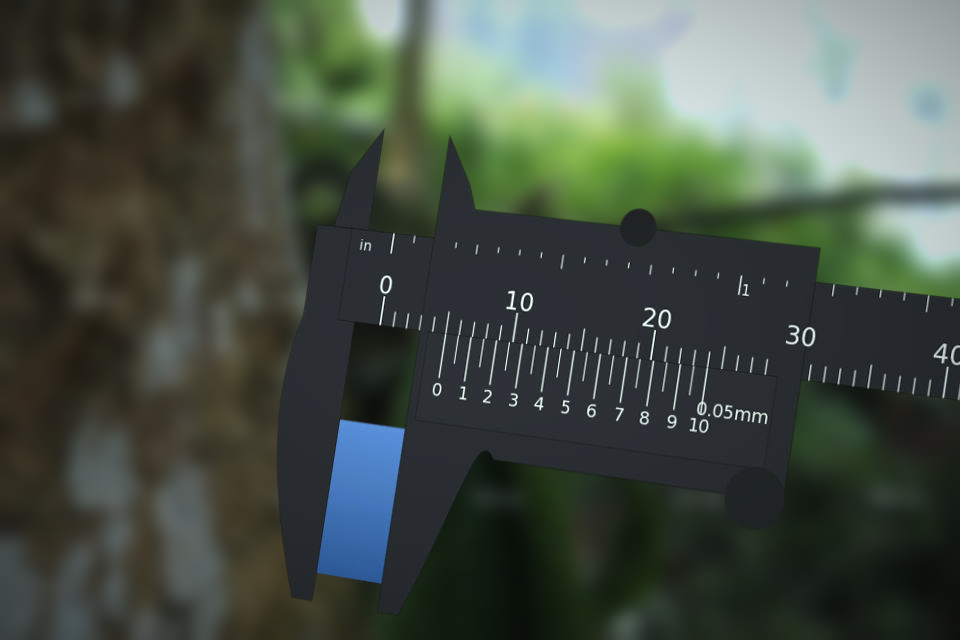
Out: value=5.0 unit=mm
